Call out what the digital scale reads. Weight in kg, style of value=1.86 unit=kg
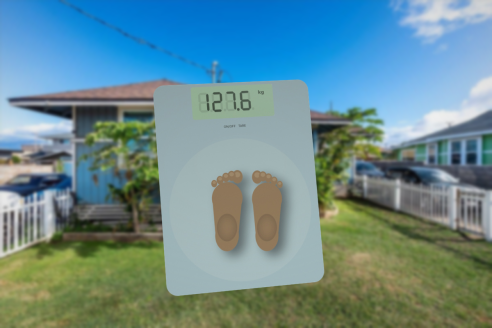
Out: value=127.6 unit=kg
